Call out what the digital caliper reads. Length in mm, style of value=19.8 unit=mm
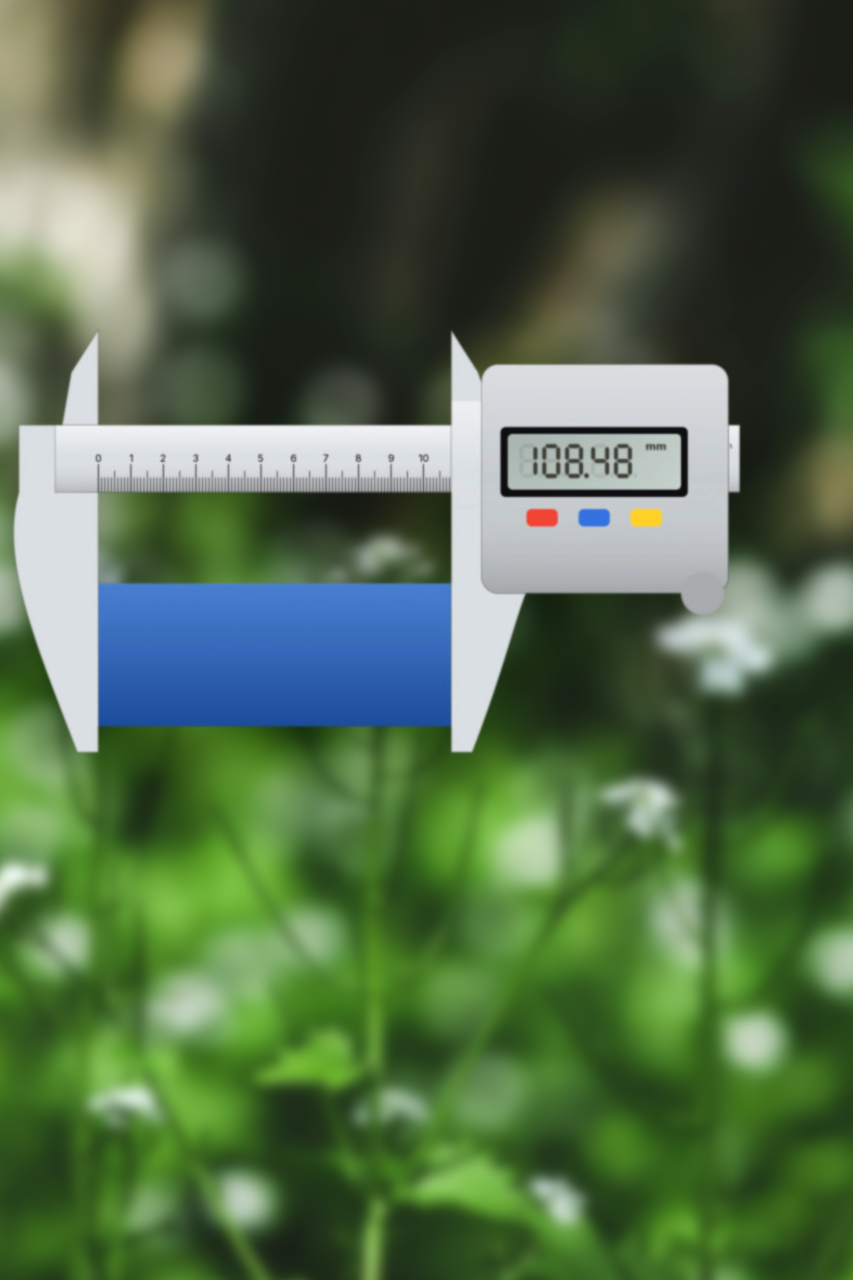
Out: value=108.48 unit=mm
